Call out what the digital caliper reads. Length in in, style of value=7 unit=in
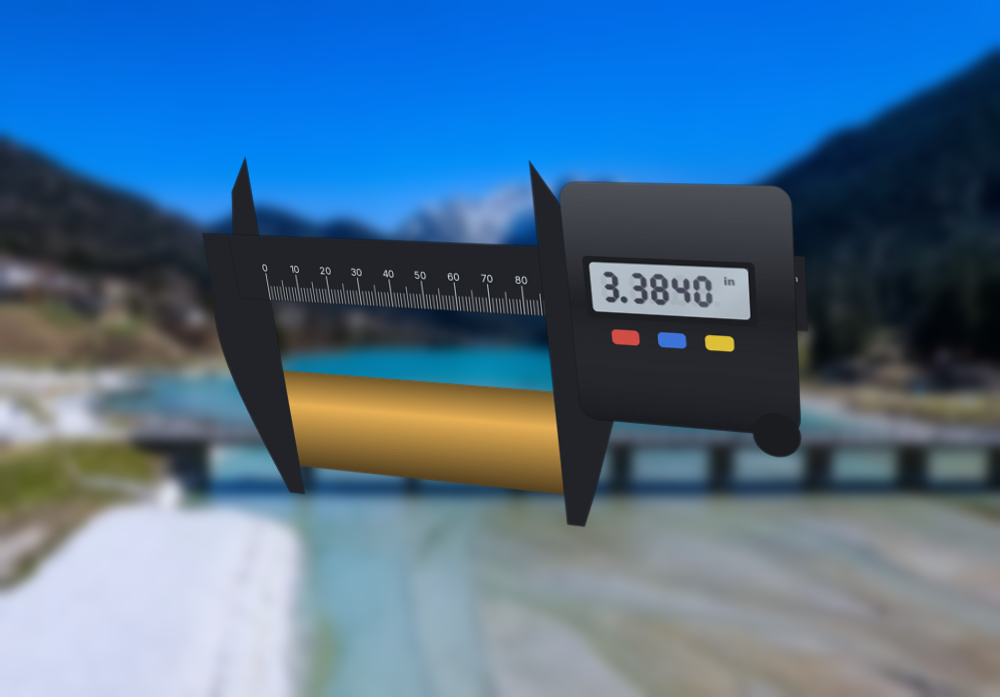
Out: value=3.3840 unit=in
